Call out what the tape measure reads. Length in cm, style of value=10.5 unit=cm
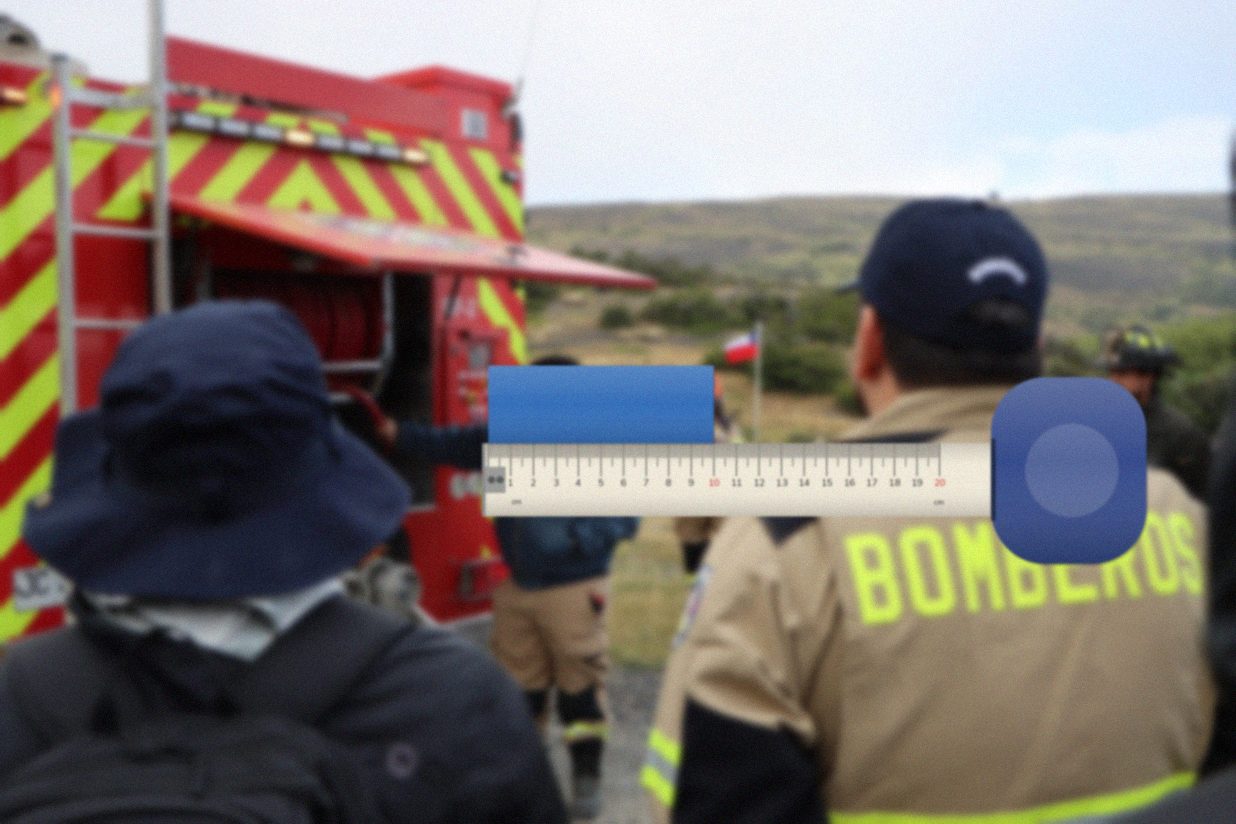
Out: value=10 unit=cm
